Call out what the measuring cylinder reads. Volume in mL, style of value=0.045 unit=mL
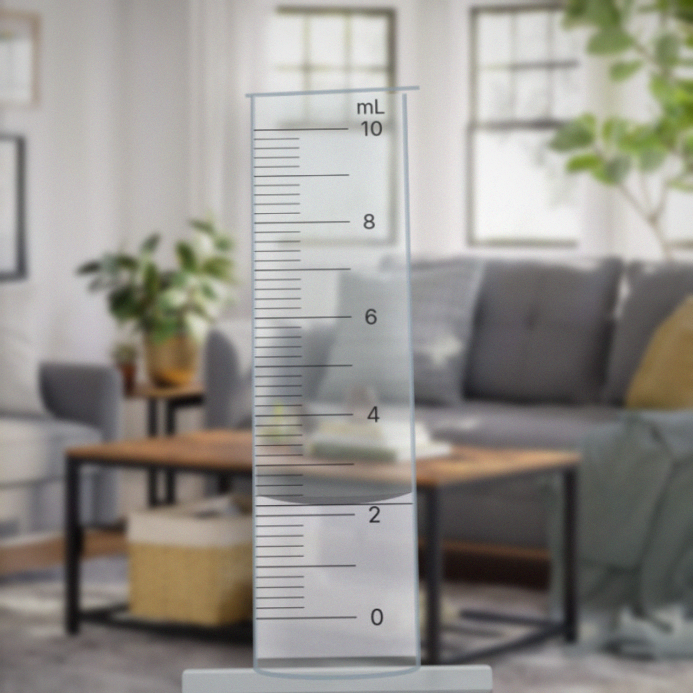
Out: value=2.2 unit=mL
